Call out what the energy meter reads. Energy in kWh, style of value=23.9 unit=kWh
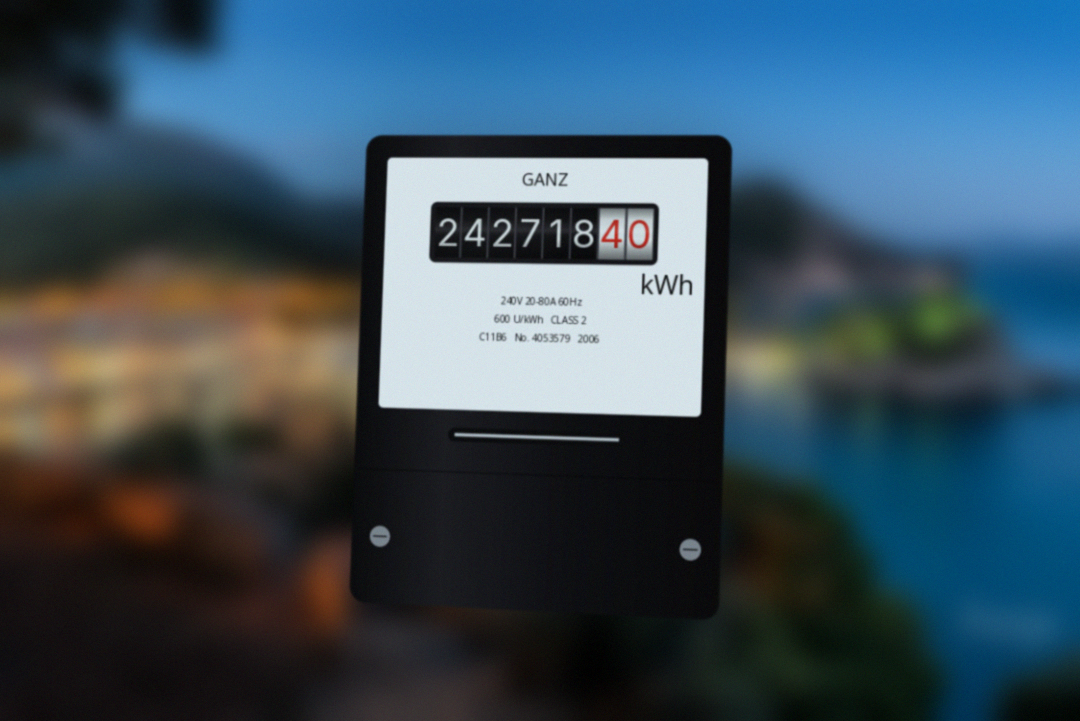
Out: value=242718.40 unit=kWh
